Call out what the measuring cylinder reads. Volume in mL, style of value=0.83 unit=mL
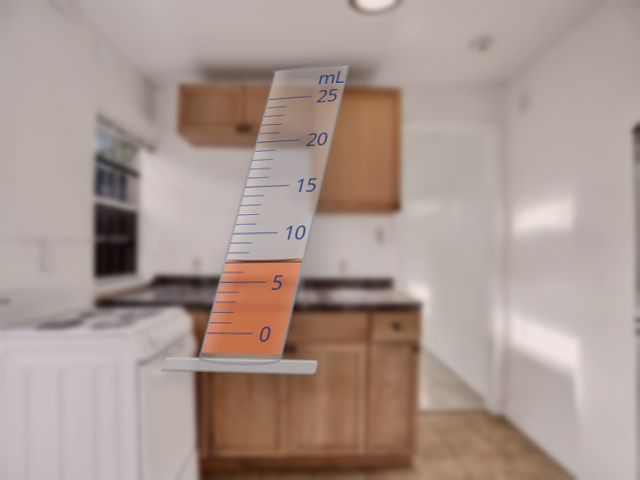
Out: value=7 unit=mL
